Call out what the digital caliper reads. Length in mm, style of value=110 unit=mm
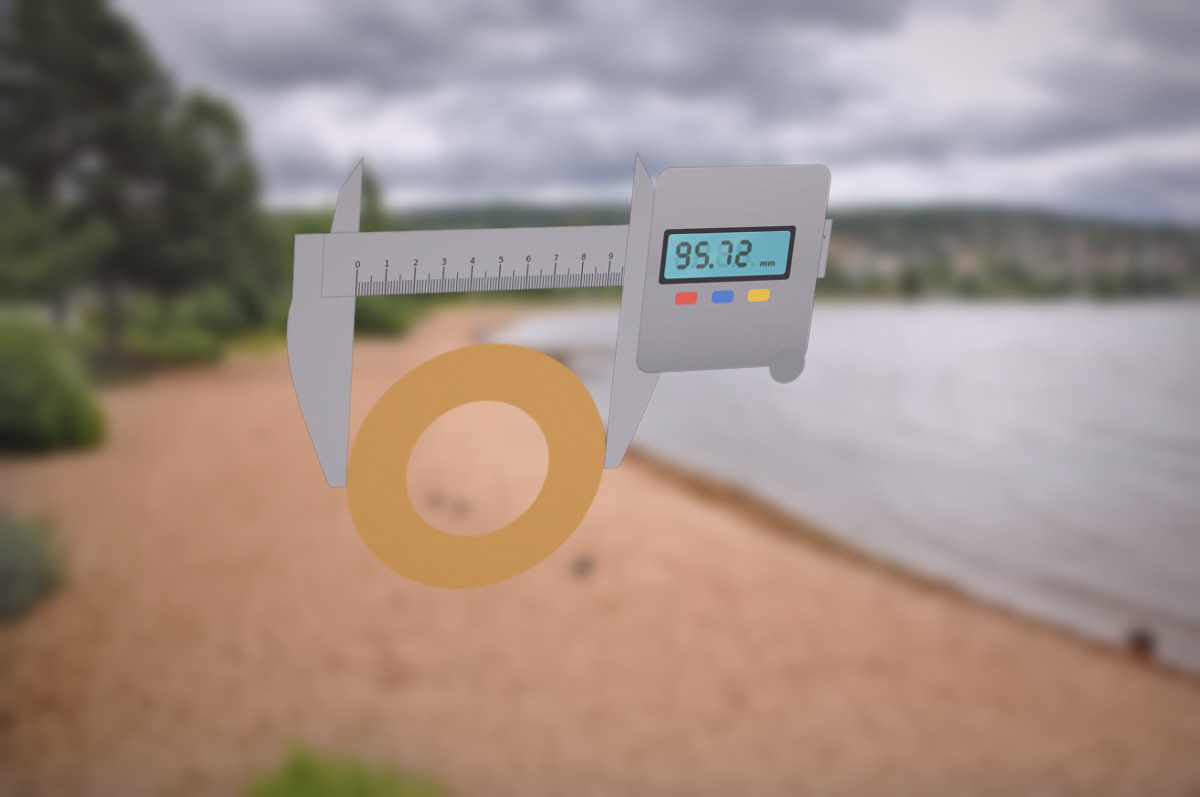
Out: value=95.72 unit=mm
